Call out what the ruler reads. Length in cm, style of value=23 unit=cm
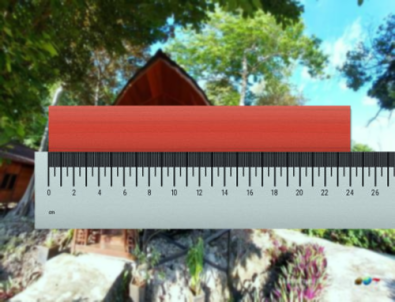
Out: value=24 unit=cm
